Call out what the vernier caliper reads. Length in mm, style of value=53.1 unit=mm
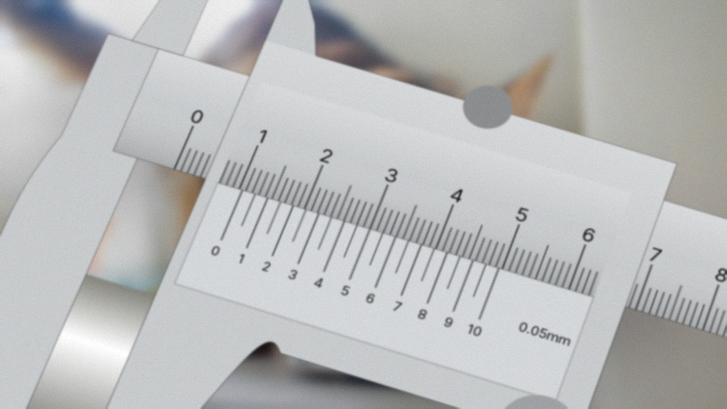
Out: value=10.5 unit=mm
